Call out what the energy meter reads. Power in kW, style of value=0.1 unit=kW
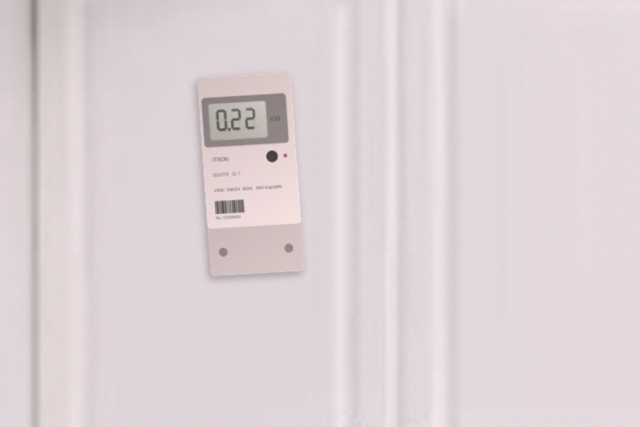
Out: value=0.22 unit=kW
